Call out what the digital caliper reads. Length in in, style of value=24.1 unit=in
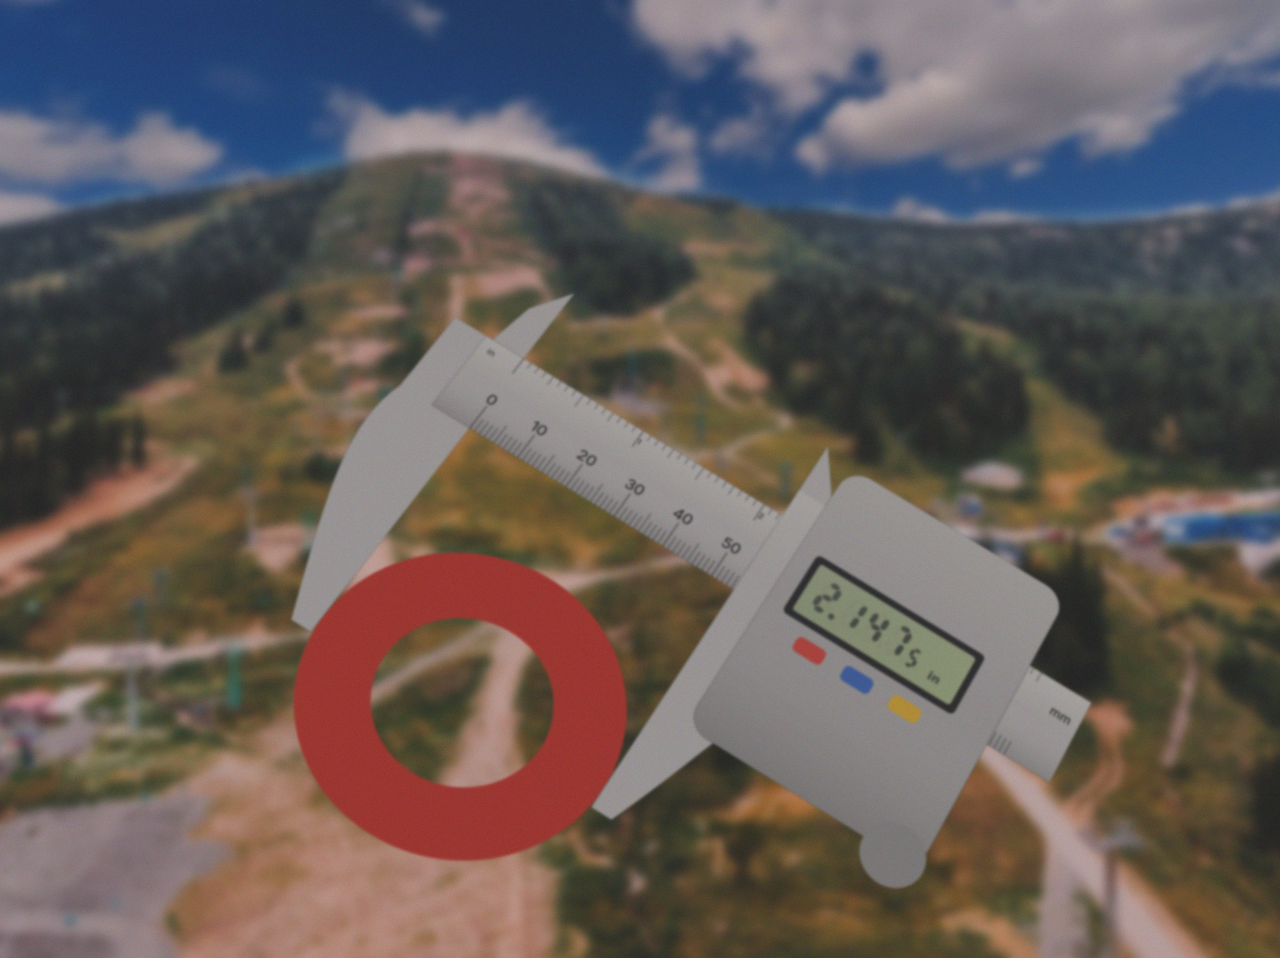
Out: value=2.1475 unit=in
